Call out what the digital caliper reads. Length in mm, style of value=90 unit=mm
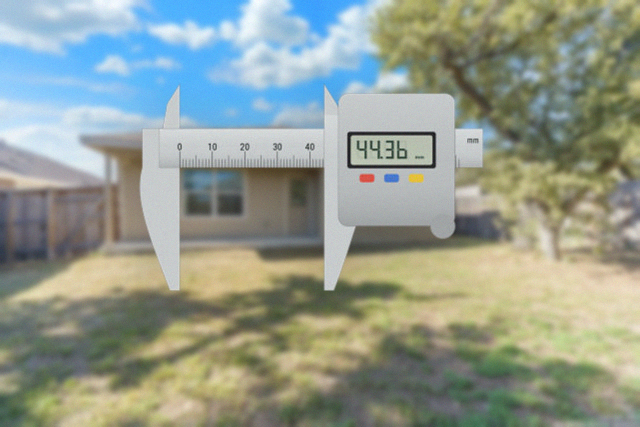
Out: value=44.36 unit=mm
